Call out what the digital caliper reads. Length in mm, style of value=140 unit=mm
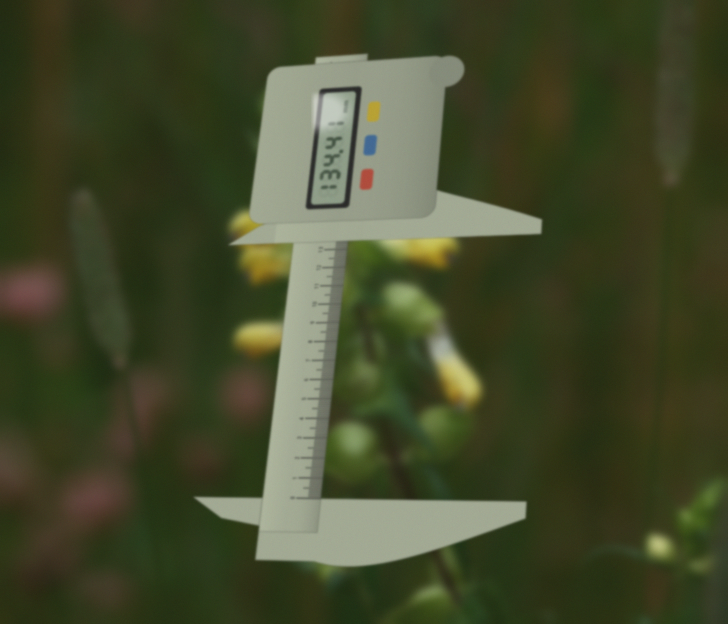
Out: value=134.41 unit=mm
